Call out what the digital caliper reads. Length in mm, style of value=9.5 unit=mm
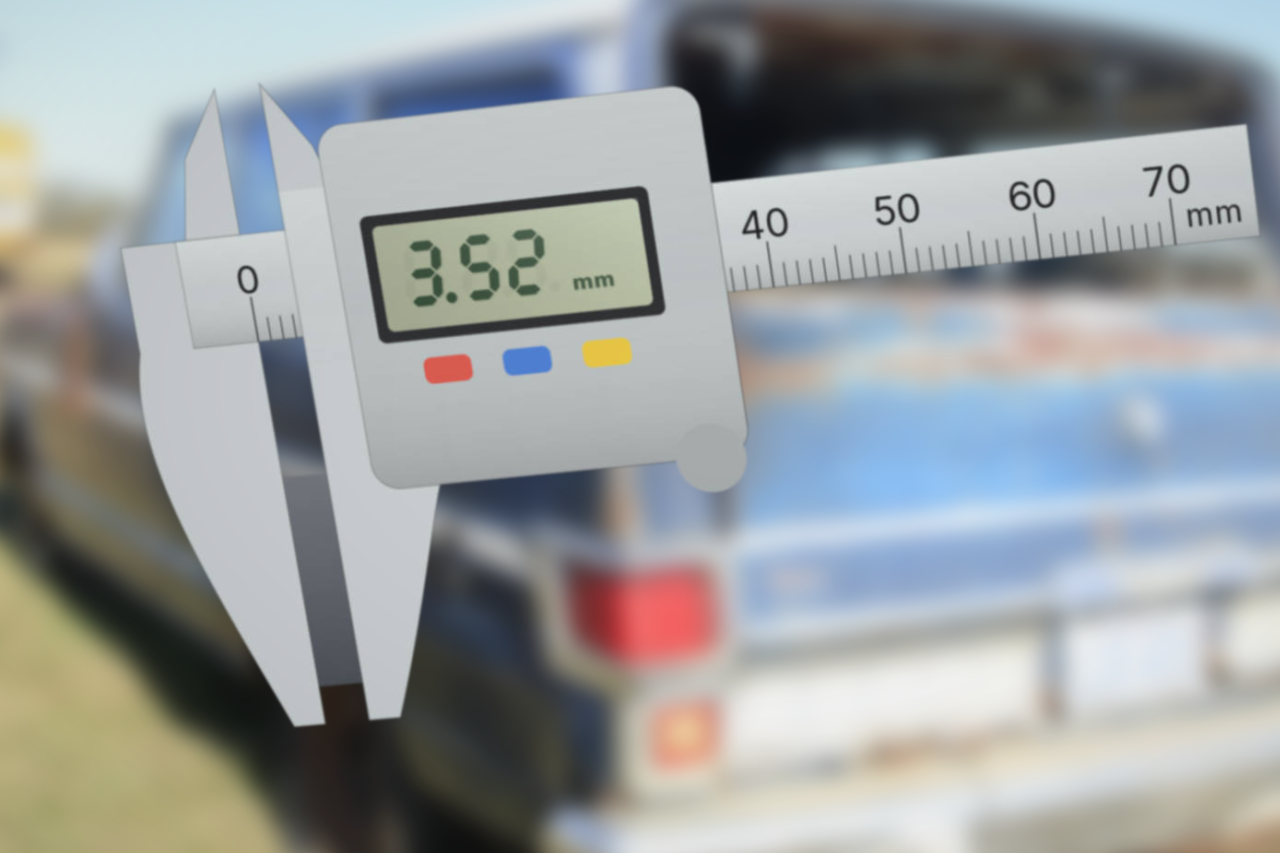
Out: value=3.52 unit=mm
